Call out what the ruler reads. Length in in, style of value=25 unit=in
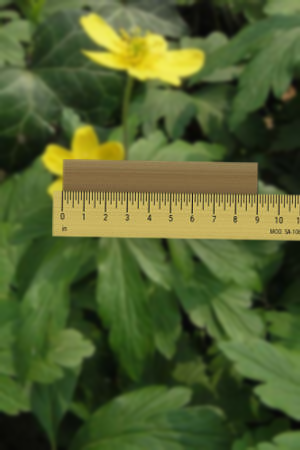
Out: value=9 unit=in
